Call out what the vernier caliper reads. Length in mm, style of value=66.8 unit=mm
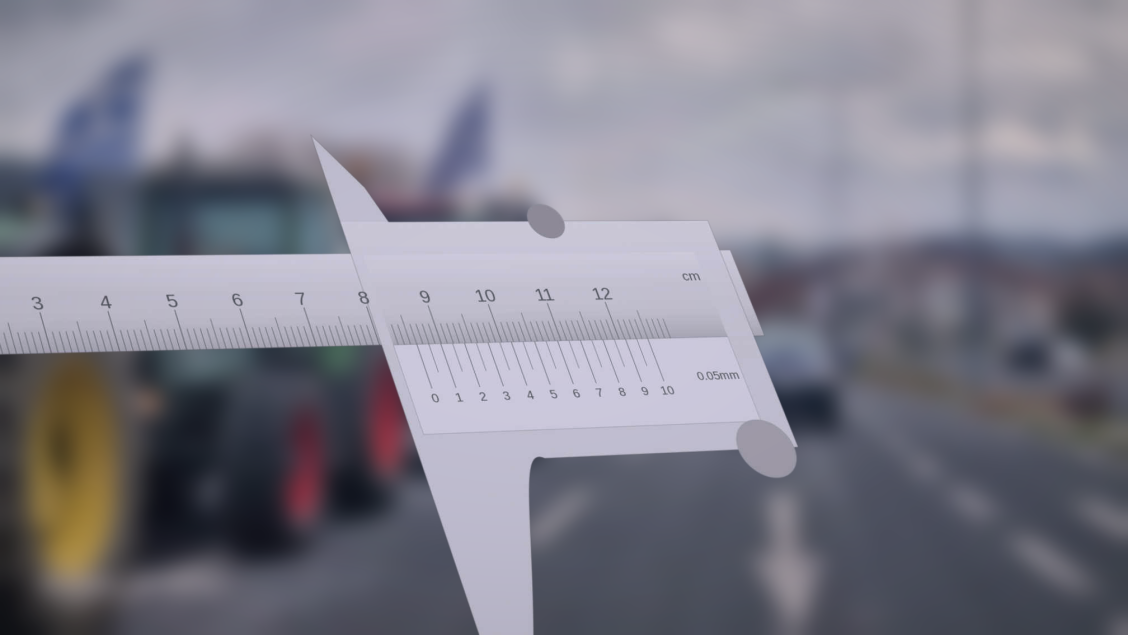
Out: value=86.0 unit=mm
